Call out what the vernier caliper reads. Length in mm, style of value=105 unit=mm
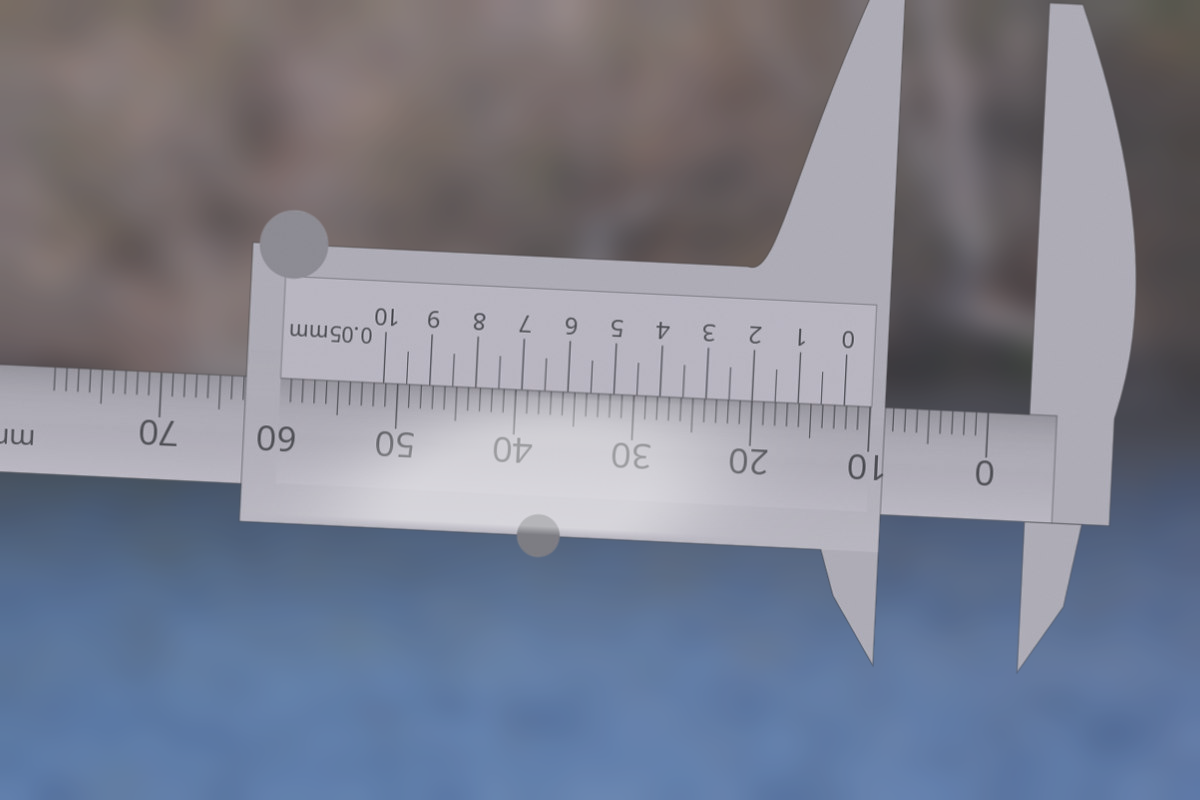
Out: value=12.2 unit=mm
